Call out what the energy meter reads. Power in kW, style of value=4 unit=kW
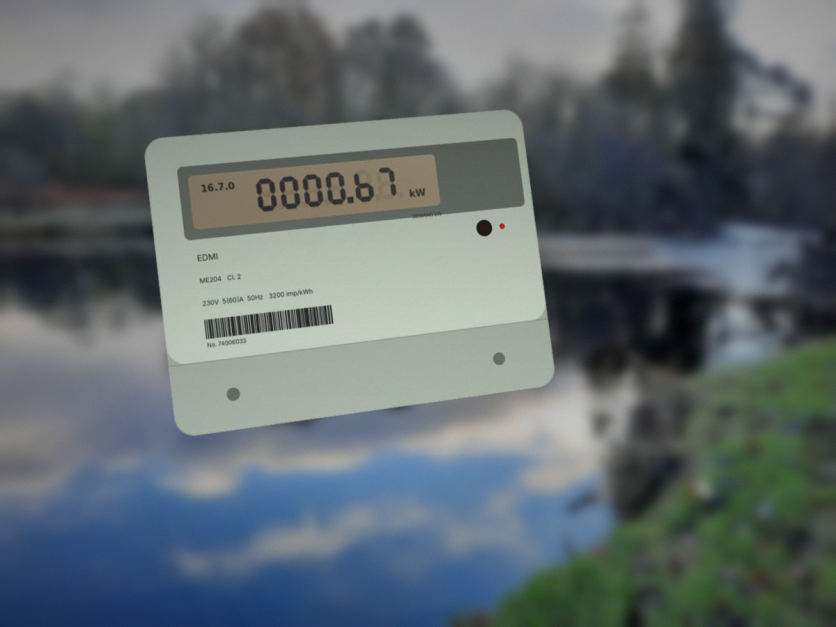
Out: value=0.67 unit=kW
